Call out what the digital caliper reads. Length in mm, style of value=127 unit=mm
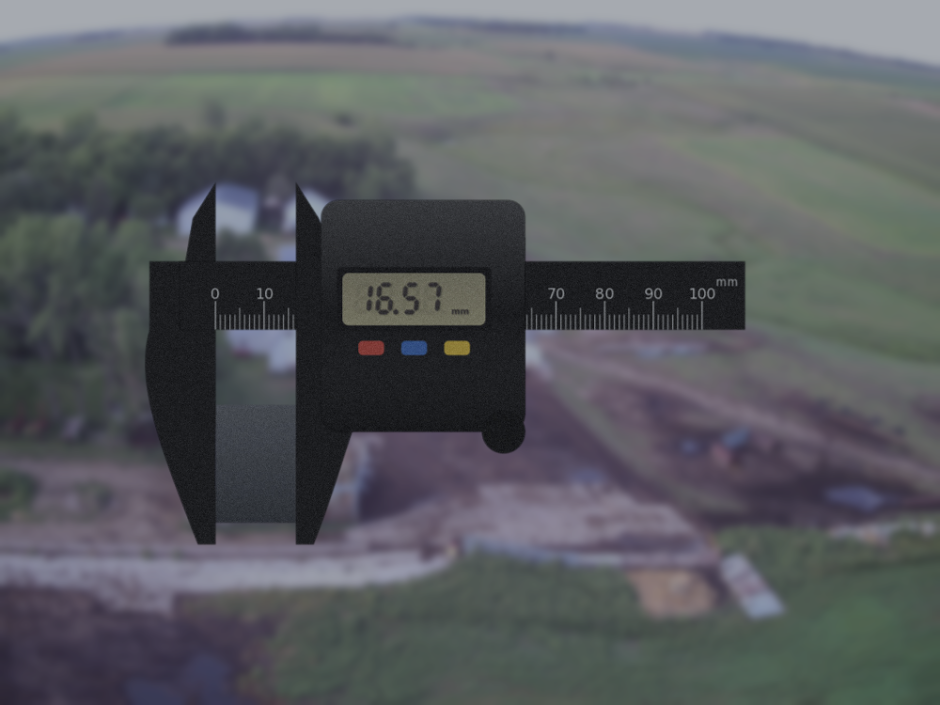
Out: value=16.57 unit=mm
